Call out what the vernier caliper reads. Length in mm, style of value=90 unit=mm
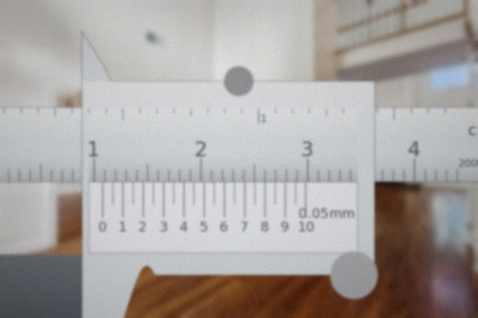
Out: value=10.8 unit=mm
